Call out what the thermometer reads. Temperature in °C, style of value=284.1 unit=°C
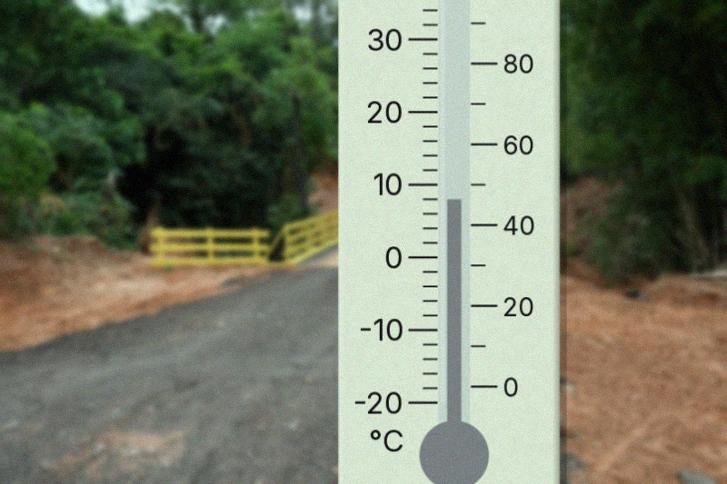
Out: value=8 unit=°C
